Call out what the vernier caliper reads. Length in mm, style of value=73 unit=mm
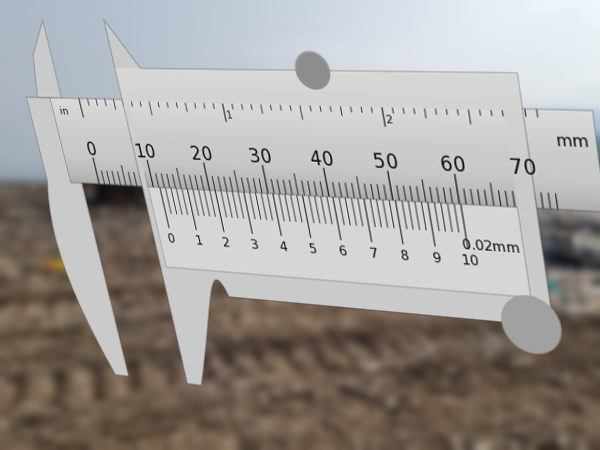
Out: value=11.2 unit=mm
